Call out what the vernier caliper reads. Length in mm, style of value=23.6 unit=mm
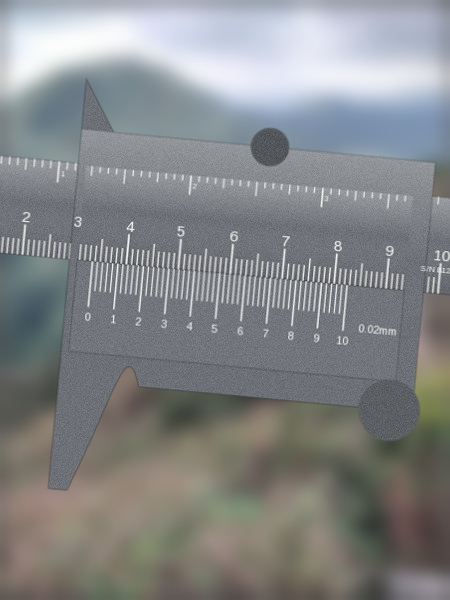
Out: value=33.5 unit=mm
